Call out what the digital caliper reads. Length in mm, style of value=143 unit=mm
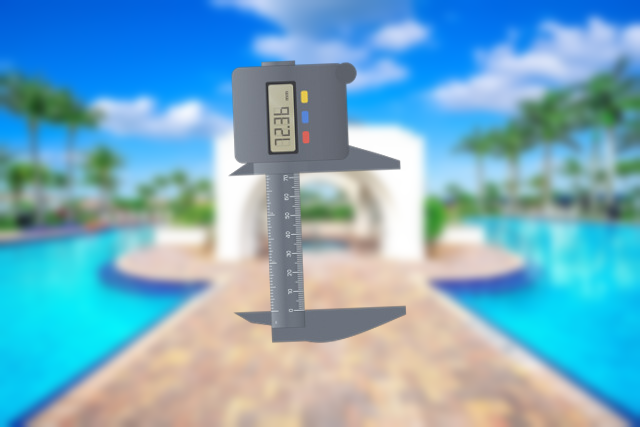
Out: value=72.36 unit=mm
